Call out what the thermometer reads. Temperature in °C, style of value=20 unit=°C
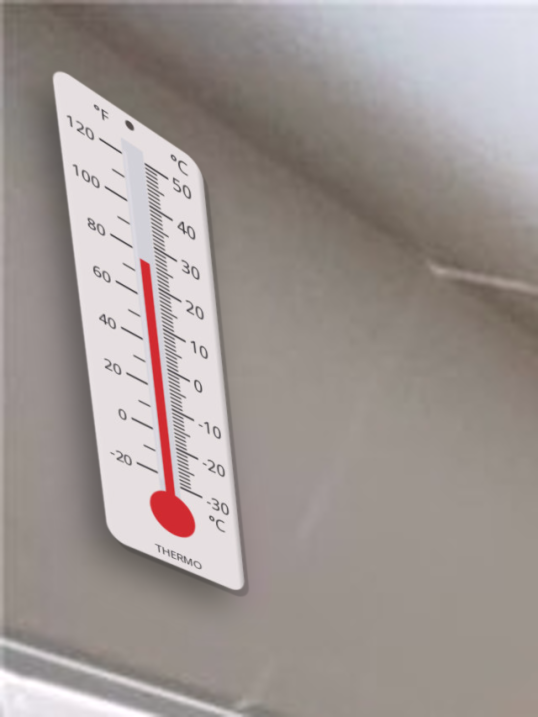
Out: value=25 unit=°C
